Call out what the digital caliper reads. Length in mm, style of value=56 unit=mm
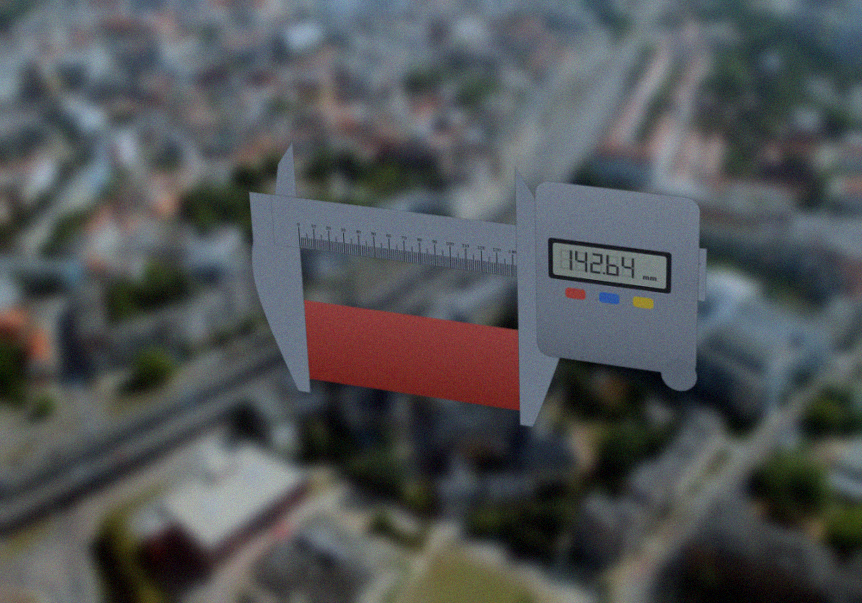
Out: value=142.64 unit=mm
